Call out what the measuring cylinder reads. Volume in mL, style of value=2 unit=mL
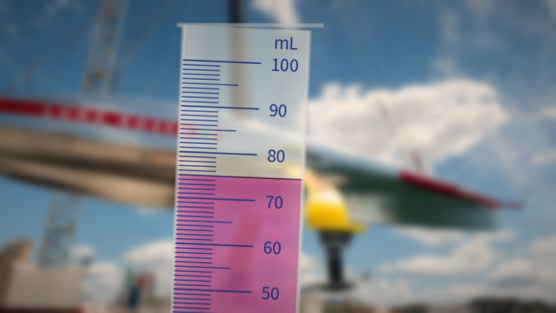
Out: value=75 unit=mL
